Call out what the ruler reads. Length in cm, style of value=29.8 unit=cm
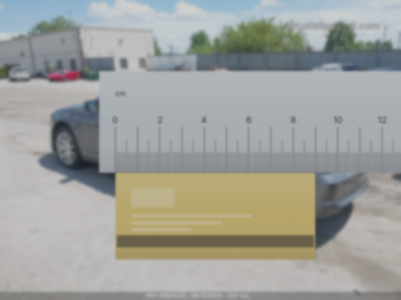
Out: value=9 unit=cm
